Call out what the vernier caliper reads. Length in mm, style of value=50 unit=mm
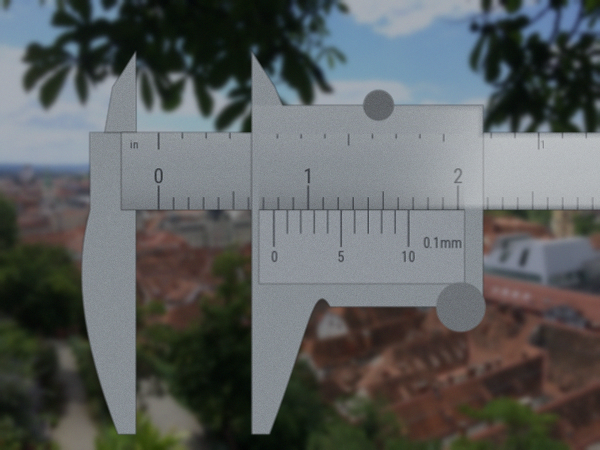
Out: value=7.7 unit=mm
